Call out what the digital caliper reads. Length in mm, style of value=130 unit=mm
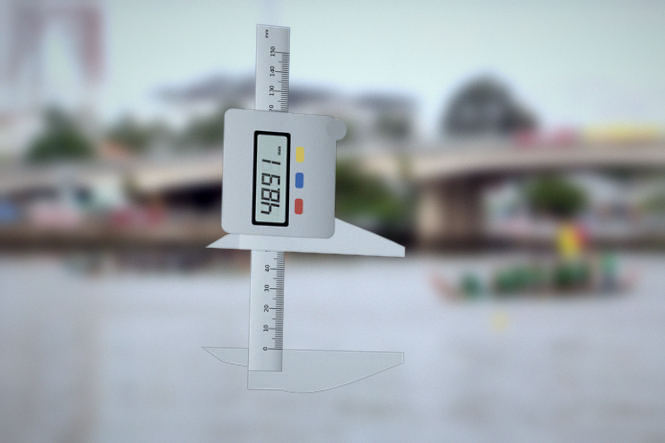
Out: value=48.91 unit=mm
